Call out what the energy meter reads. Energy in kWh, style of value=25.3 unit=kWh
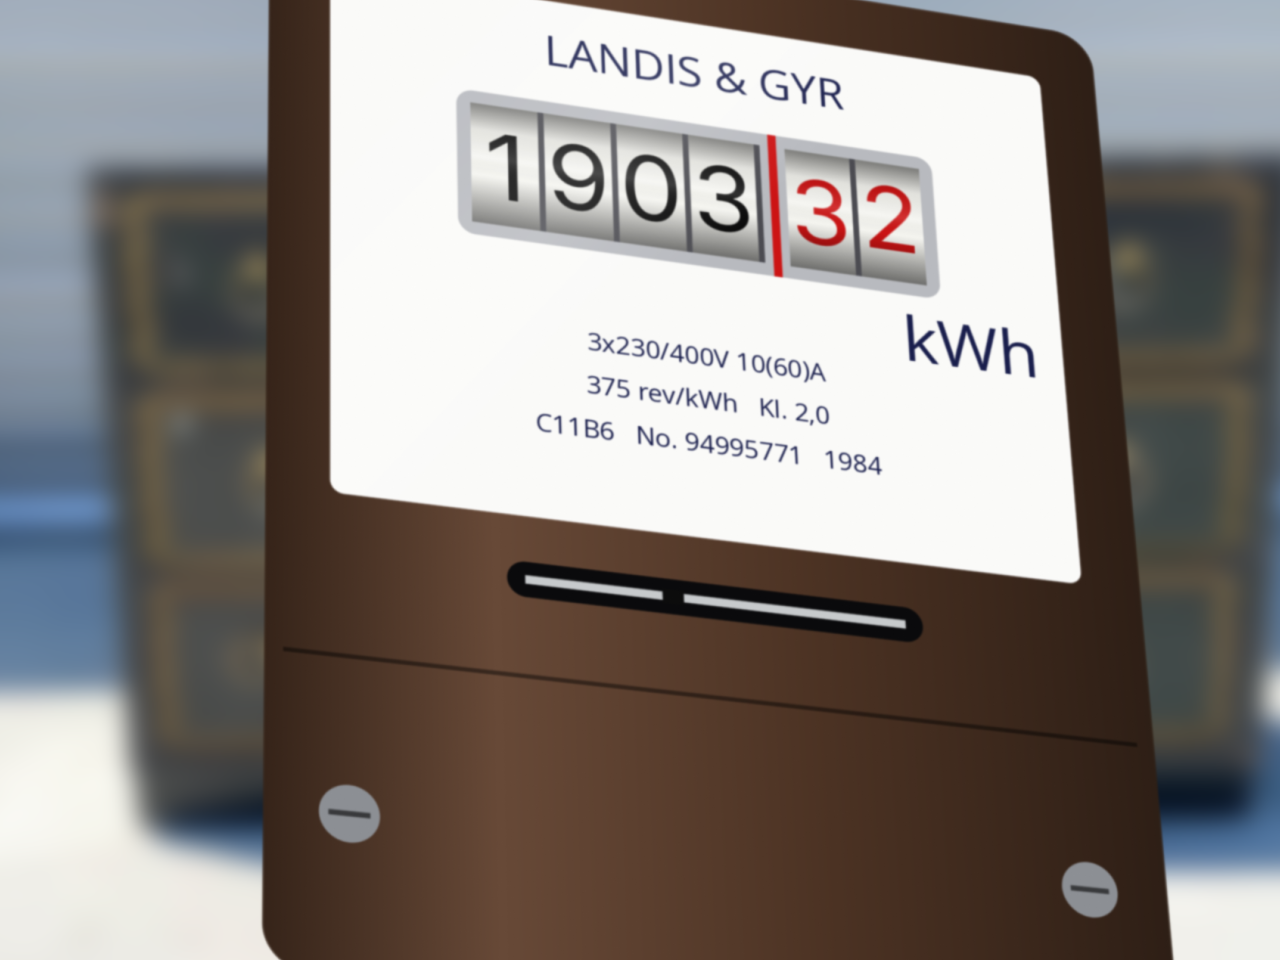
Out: value=1903.32 unit=kWh
